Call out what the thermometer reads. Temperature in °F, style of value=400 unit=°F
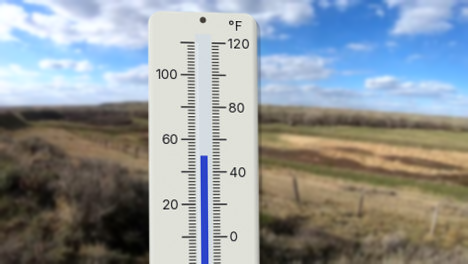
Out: value=50 unit=°F
